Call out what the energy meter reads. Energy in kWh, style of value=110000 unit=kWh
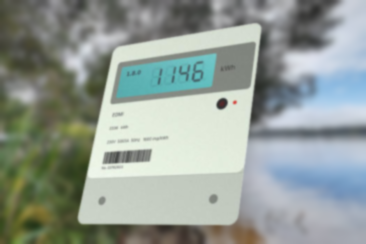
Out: value=1146 unit=kWh
